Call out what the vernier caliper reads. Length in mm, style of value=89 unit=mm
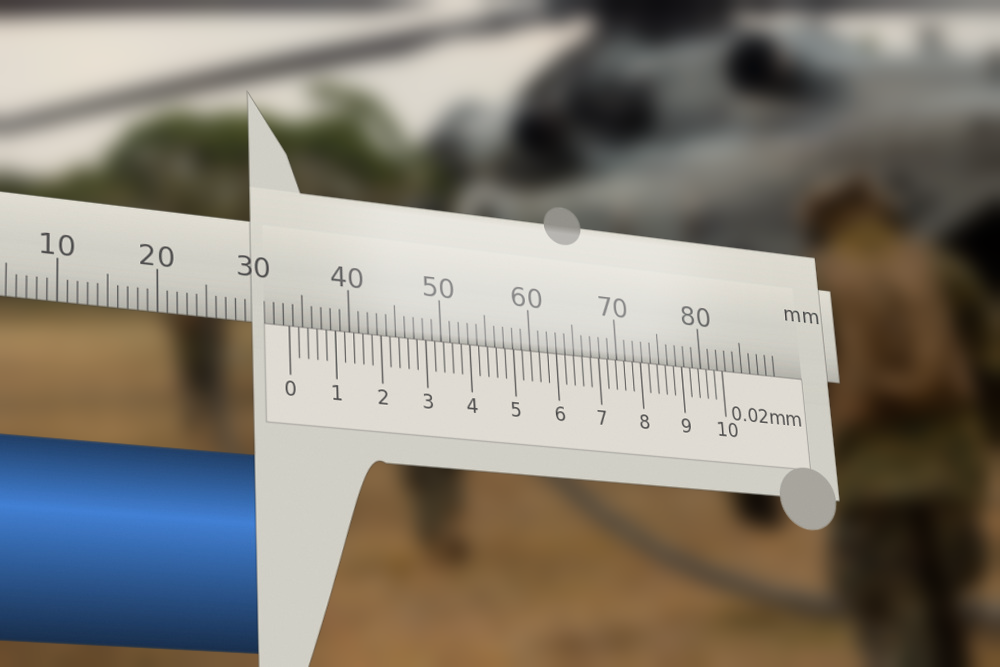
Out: value=33.6 unit=mm
